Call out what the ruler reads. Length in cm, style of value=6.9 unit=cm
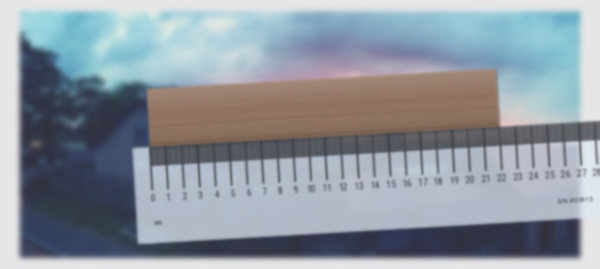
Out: value=22 unit=cm
